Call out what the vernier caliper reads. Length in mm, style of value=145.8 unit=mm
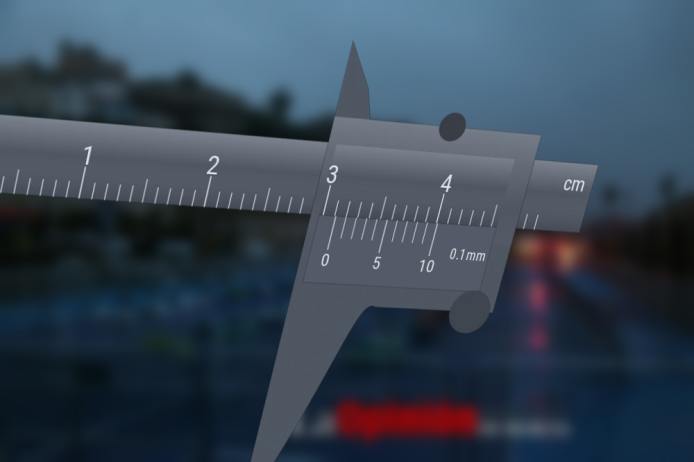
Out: value=31.1 unit=mm
